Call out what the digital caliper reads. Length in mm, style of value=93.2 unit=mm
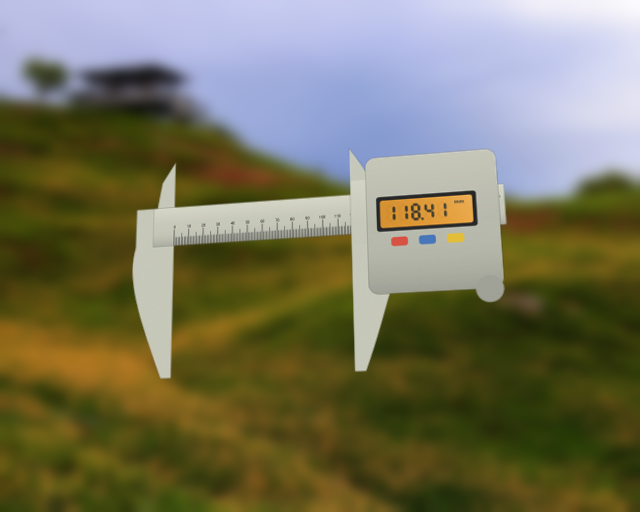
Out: value=118.41 unit=mm
